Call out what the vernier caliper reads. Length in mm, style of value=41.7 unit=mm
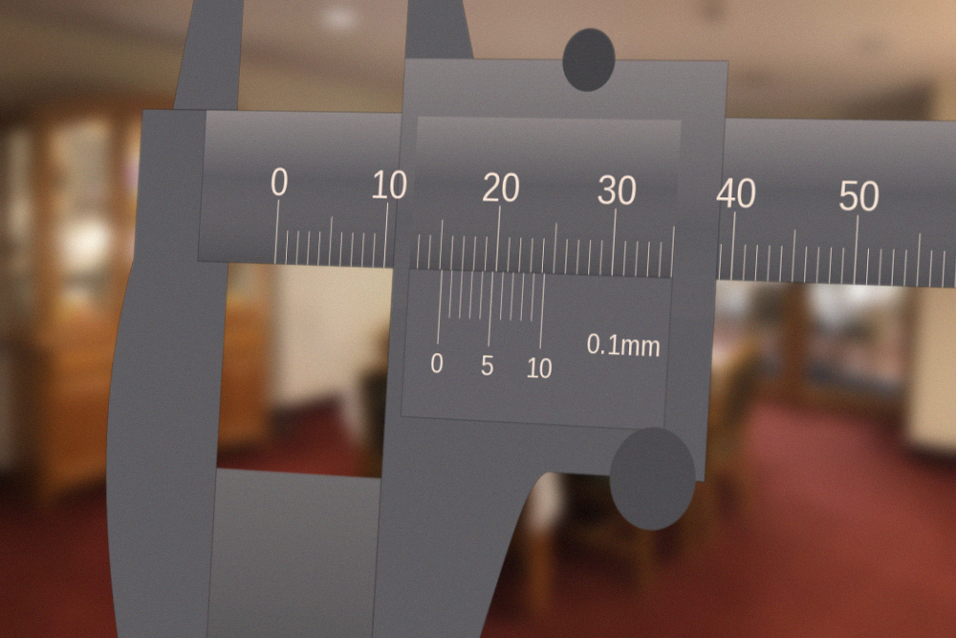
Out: value=15.2 unit=mm
